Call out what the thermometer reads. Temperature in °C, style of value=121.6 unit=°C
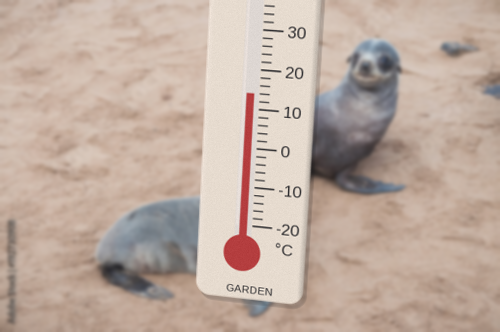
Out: value=14 unit=°C
